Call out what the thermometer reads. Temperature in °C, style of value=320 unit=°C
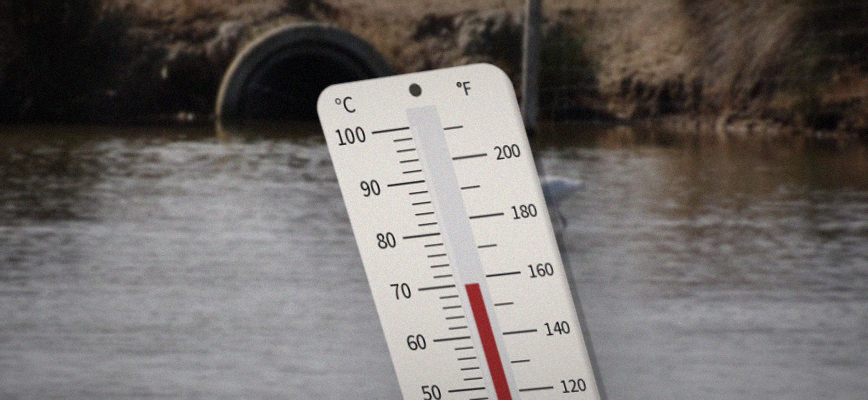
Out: value=70 unit=°C
